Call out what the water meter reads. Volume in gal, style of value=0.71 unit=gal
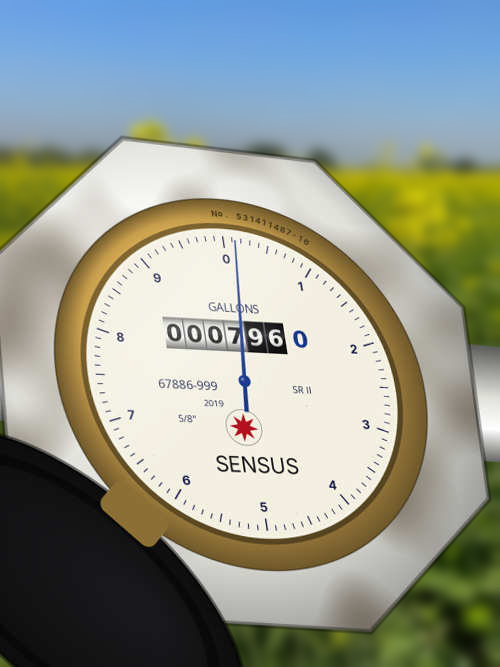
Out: value=7960.1 unit=gal
